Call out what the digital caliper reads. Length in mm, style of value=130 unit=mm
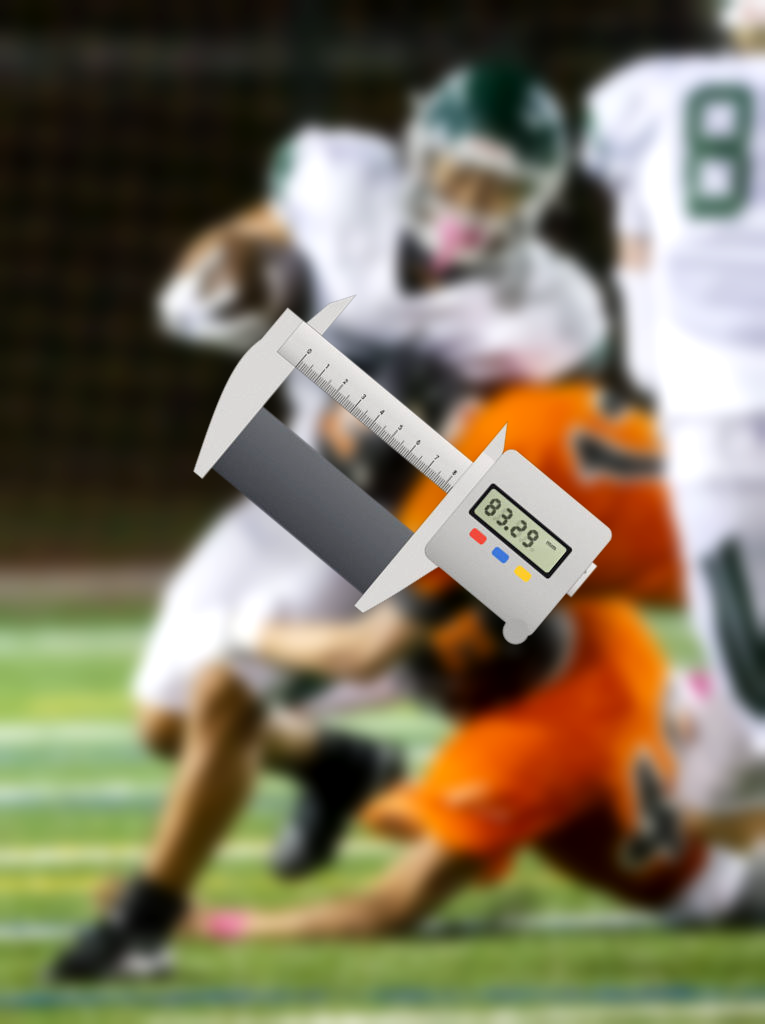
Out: value=83.29 unit=mm
